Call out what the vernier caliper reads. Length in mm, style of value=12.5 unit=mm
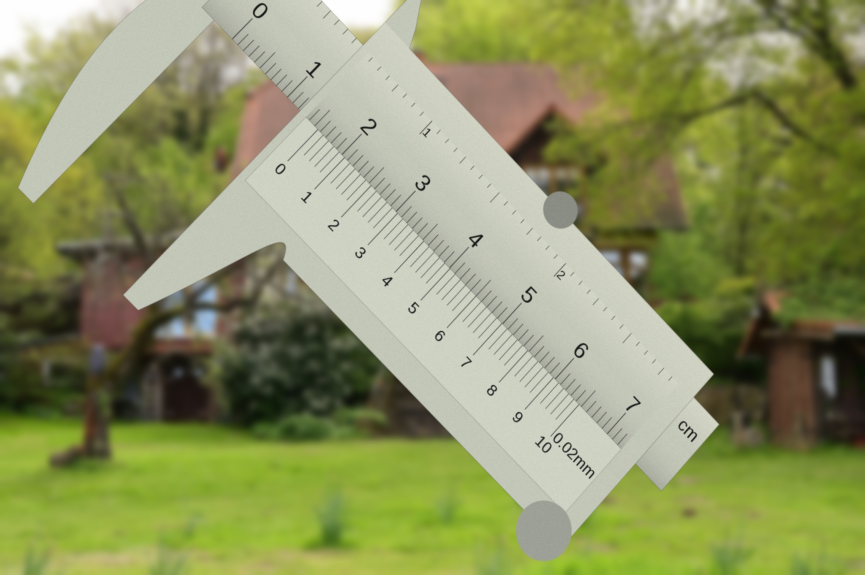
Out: value=15.6 unit=mm
